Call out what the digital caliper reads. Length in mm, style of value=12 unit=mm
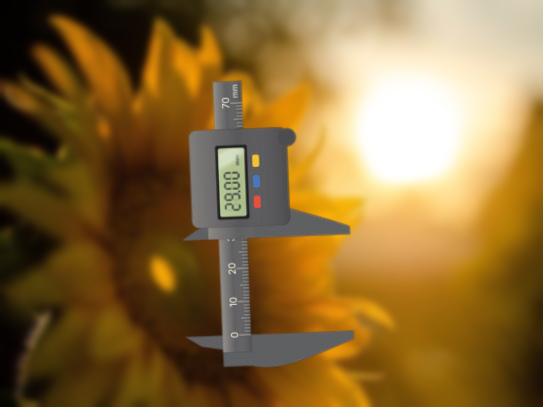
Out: value=29.00 unit=mm
